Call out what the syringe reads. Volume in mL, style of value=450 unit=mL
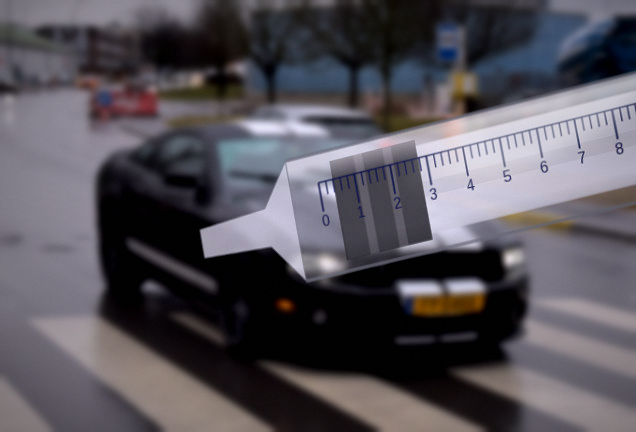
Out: value=0.4 unit=mL
